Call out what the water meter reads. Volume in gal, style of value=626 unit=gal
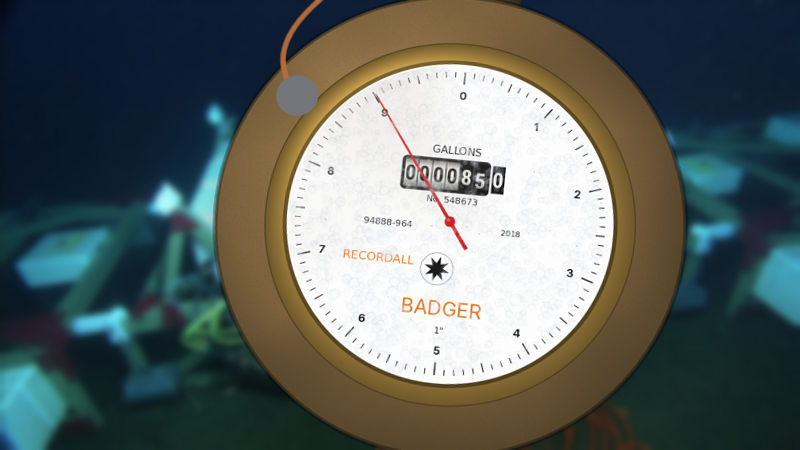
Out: value=849.0 unit=gal
